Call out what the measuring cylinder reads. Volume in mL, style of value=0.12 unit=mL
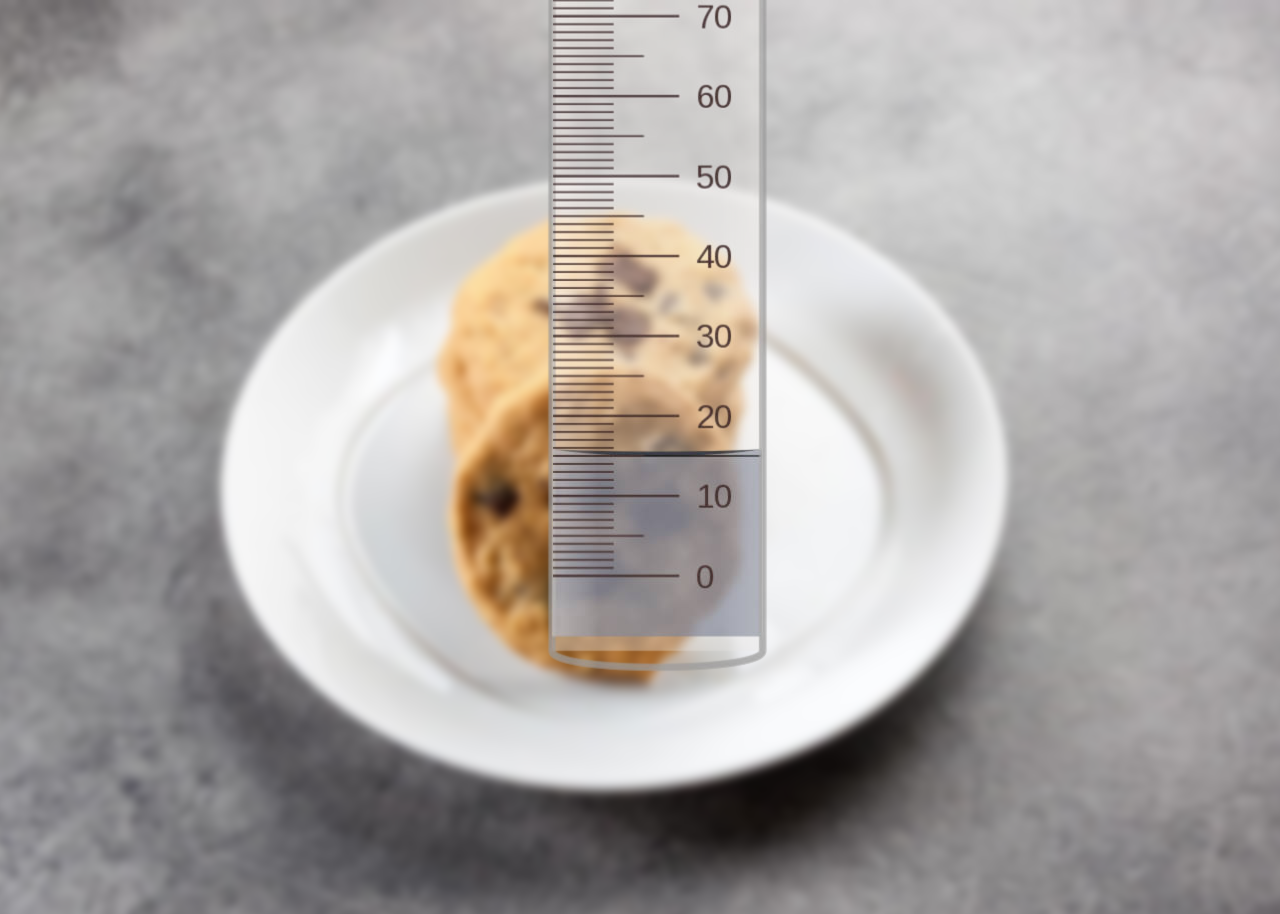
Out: value=15 unit=mL
